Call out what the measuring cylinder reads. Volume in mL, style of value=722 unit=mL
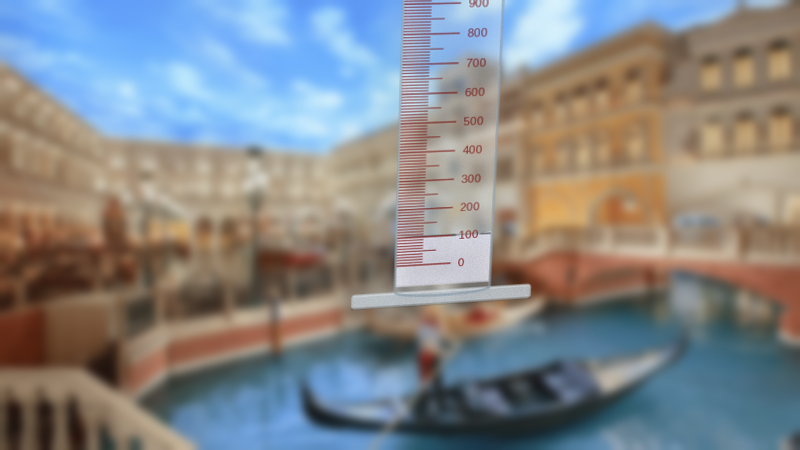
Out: value=100 unit=mL
